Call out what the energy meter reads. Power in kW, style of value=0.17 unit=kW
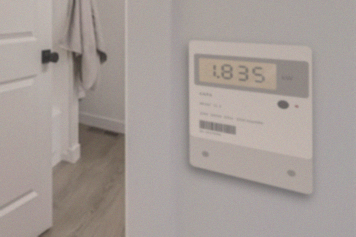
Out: value=1.835 unit=kW
